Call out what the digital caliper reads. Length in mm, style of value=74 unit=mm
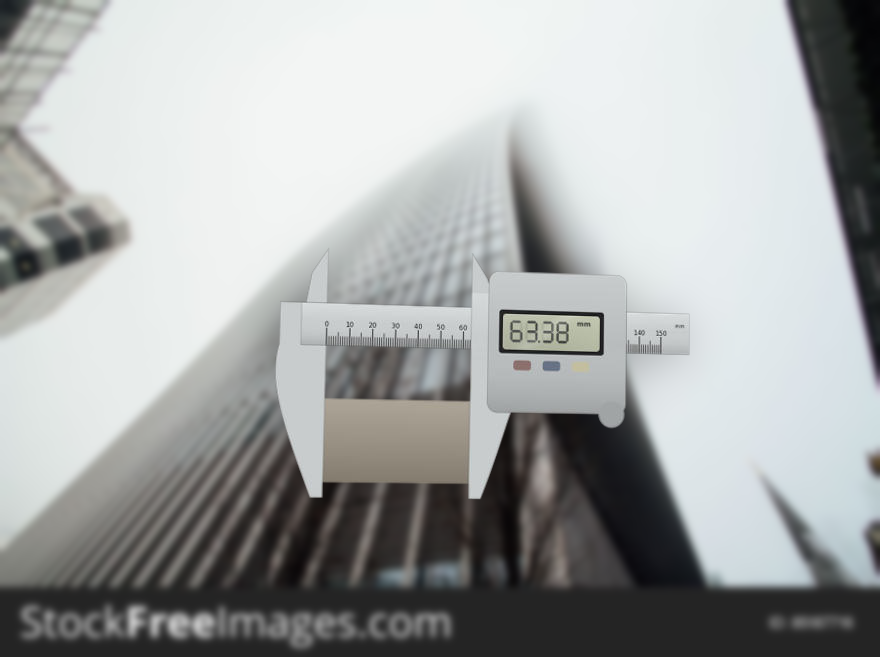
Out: value=63.38 unit=mm
